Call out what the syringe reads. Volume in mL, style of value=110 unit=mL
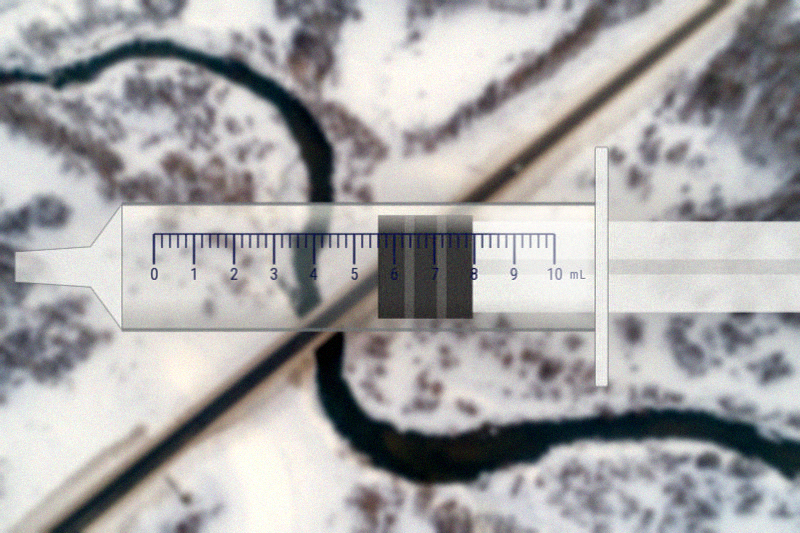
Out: value=5.6 unit=mL
